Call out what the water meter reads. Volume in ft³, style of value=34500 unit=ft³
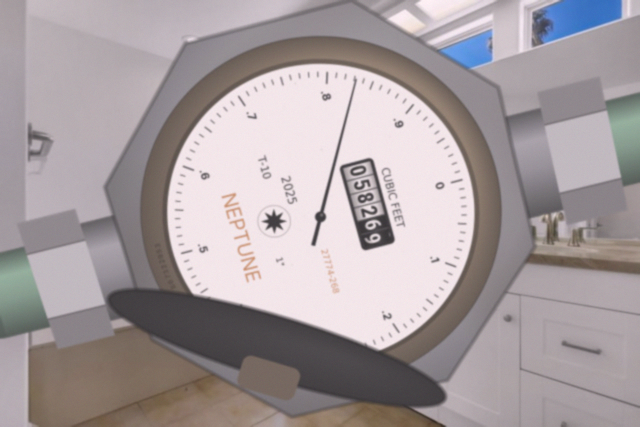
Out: value=58268.83 unit=ft³
